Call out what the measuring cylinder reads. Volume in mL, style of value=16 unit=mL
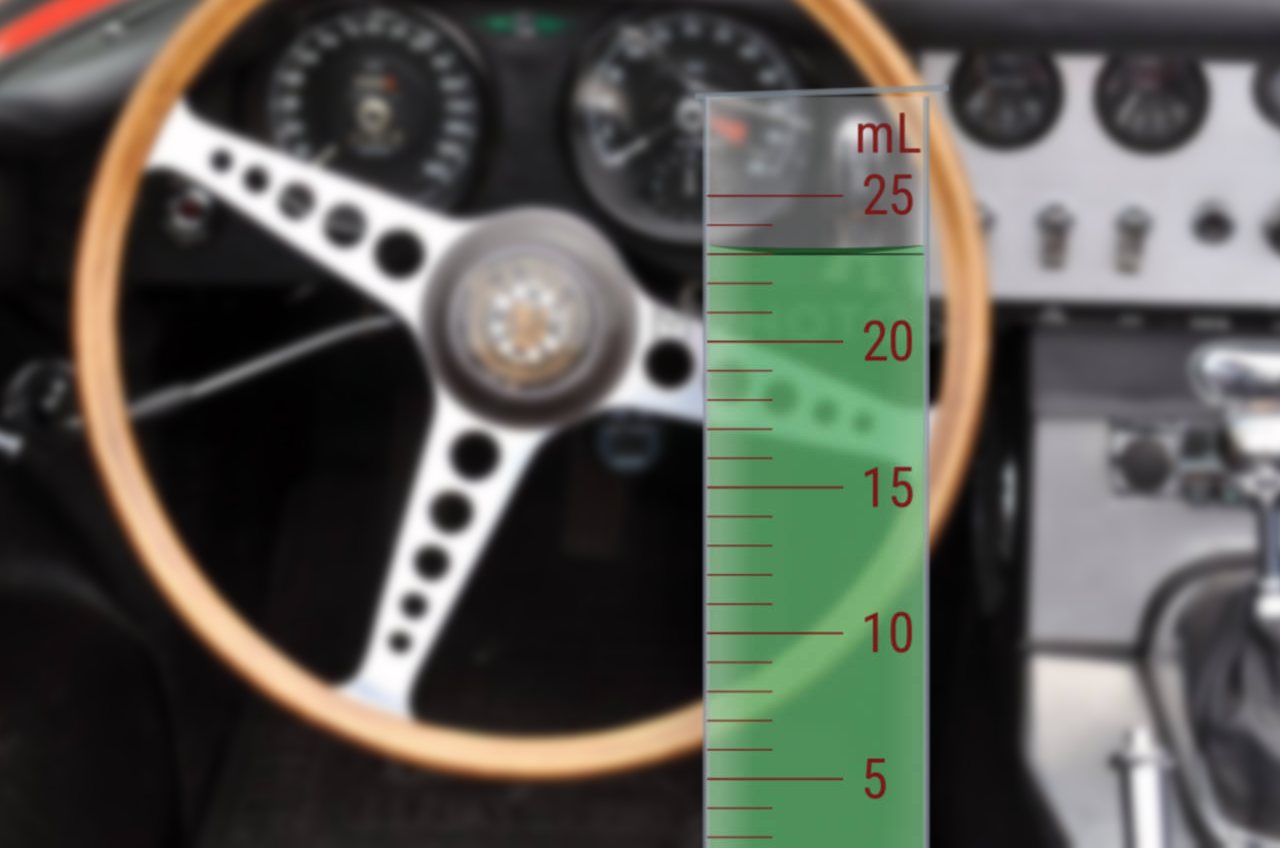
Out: value=23 unit=mL
